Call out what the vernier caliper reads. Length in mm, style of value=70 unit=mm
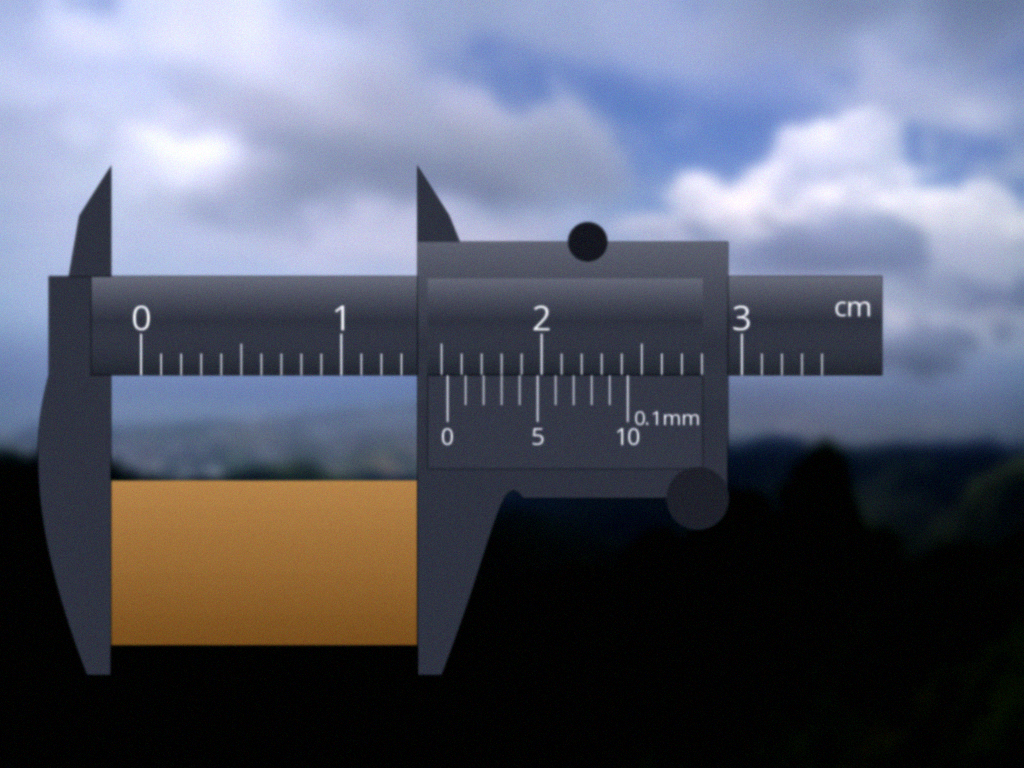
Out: value=15.3 unit=mm
